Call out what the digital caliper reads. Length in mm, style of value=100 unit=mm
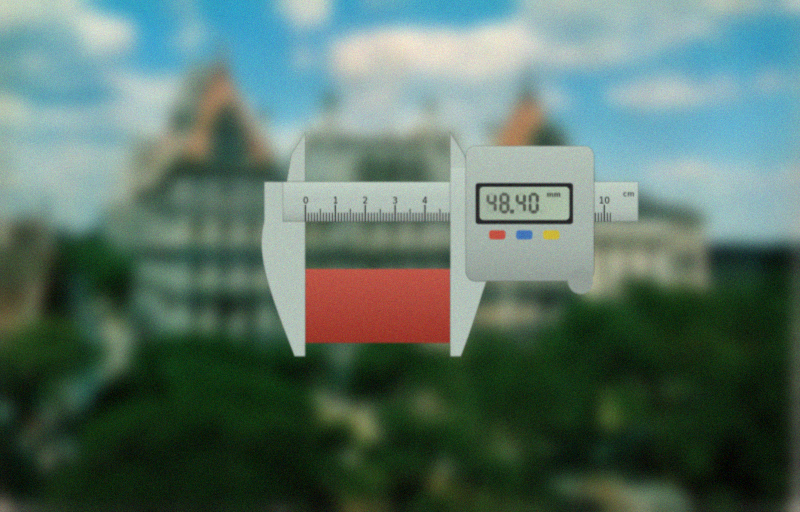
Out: value=48.40 unit=mm
